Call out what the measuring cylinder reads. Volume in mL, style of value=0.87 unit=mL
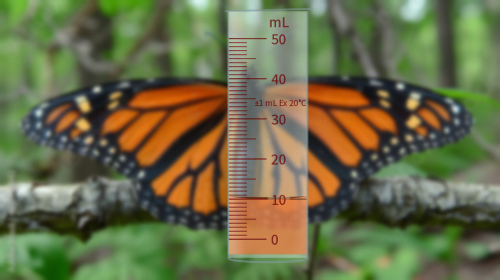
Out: value=10 unit=mL
